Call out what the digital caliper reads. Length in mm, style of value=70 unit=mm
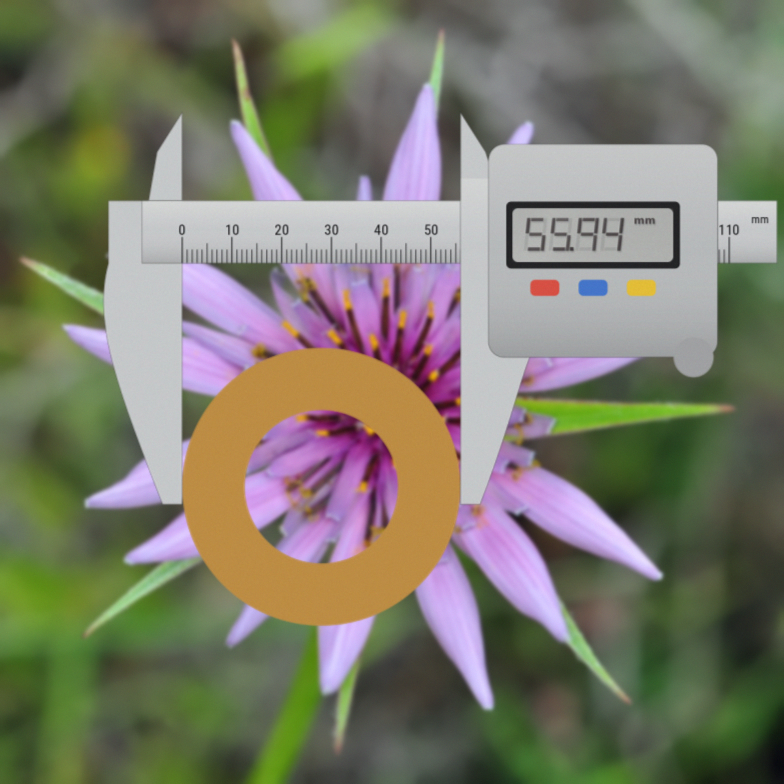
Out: value=55.94 unit=mm
